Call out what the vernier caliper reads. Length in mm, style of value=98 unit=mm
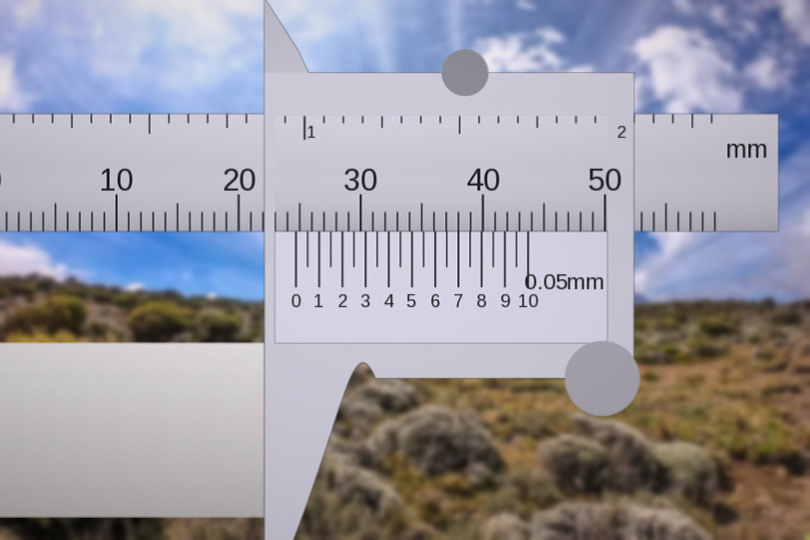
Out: value=24.7 unit=mm
